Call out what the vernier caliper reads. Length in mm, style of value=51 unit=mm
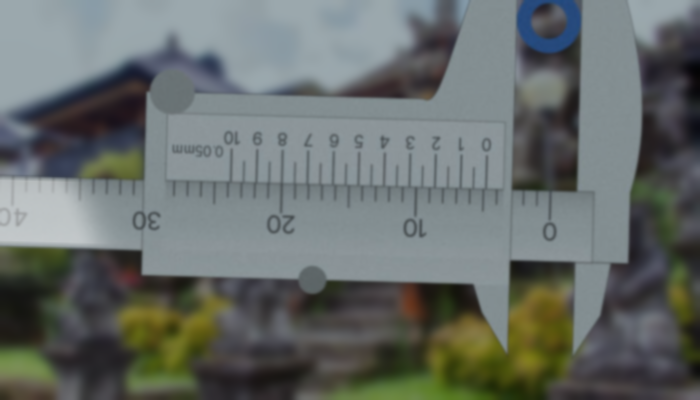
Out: value=4.8 unit=mm
